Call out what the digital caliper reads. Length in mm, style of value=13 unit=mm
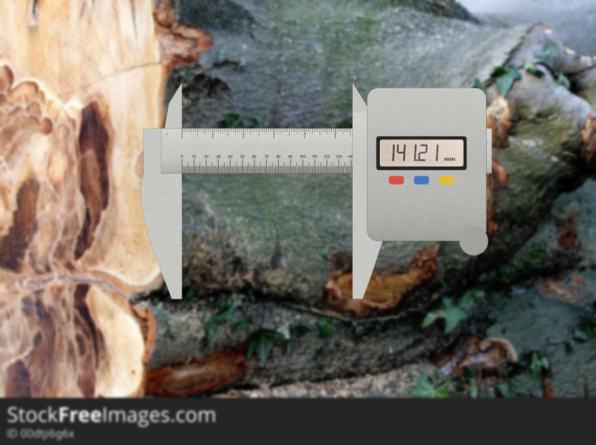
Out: value=141.21 unit=mm
